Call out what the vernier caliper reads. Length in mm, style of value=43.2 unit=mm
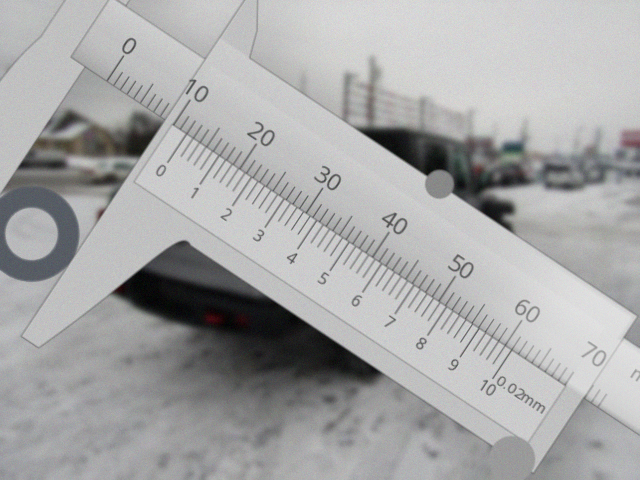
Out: value=12.0 unit=mm
